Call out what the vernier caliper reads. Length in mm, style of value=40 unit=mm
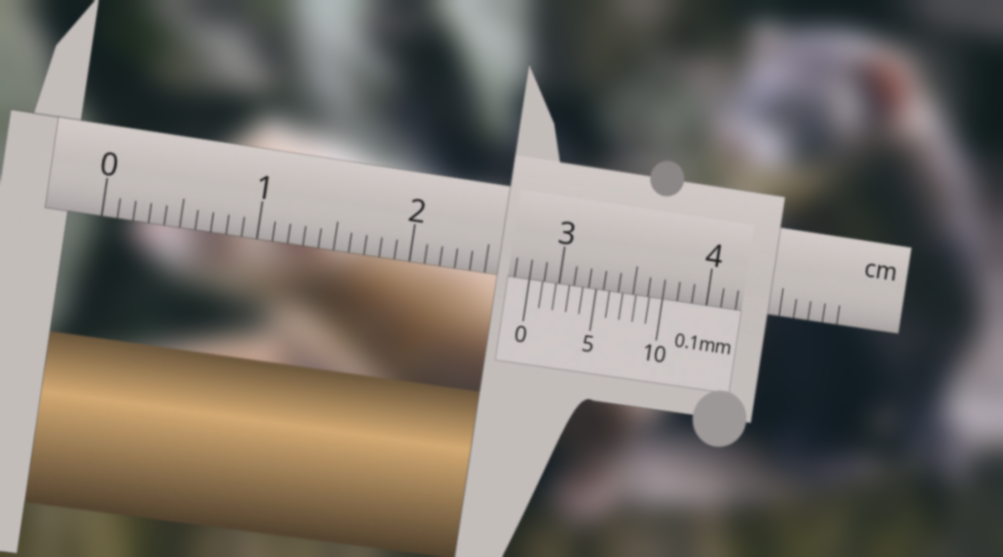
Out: value=28.0 unit=mm
